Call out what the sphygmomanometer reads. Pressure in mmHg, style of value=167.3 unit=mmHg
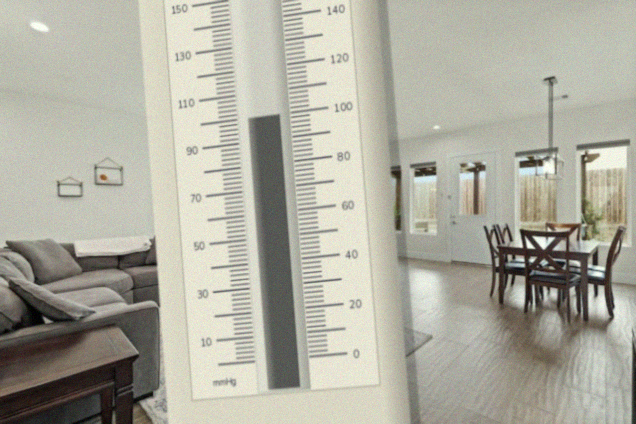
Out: value=100 unit=mmHg
